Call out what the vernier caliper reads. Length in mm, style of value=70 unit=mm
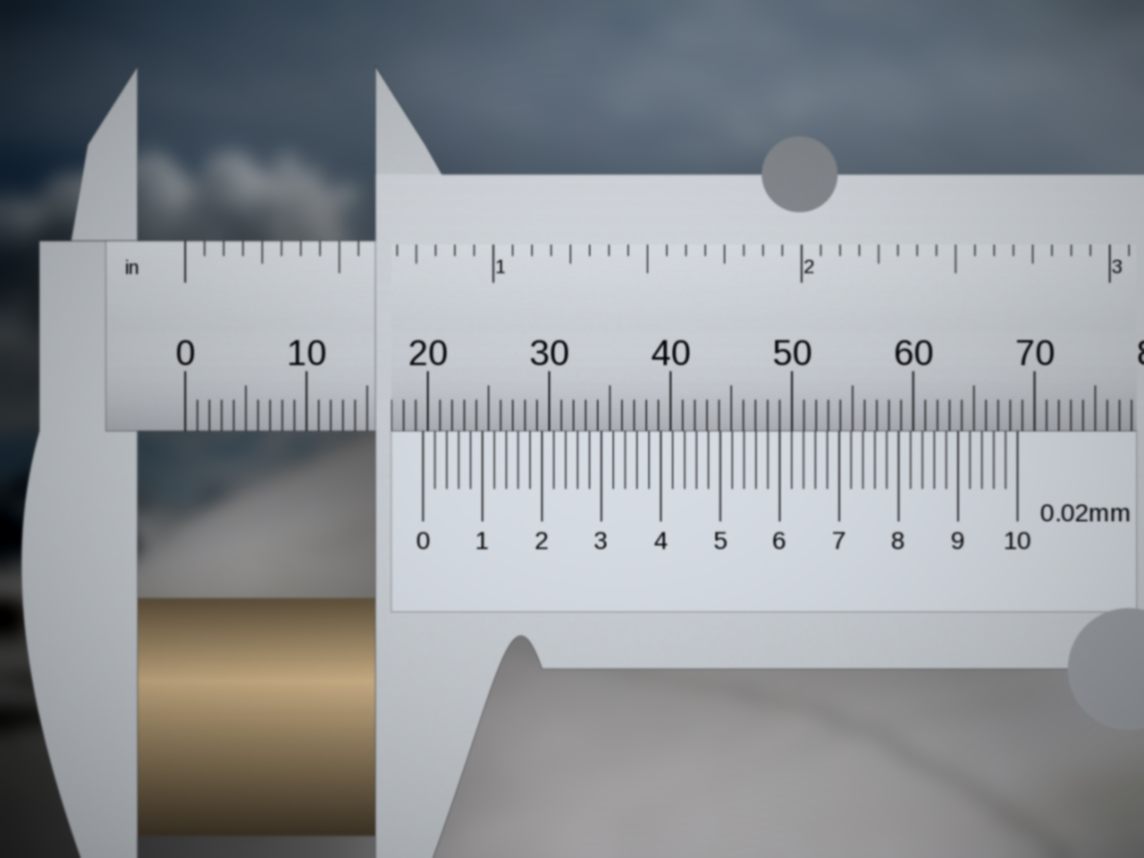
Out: value=19.6 unit=mm
